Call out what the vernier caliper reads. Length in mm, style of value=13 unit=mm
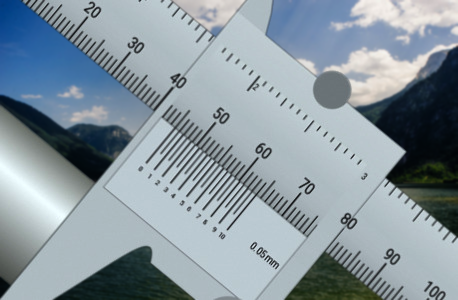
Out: value=45.0 unit=mm
